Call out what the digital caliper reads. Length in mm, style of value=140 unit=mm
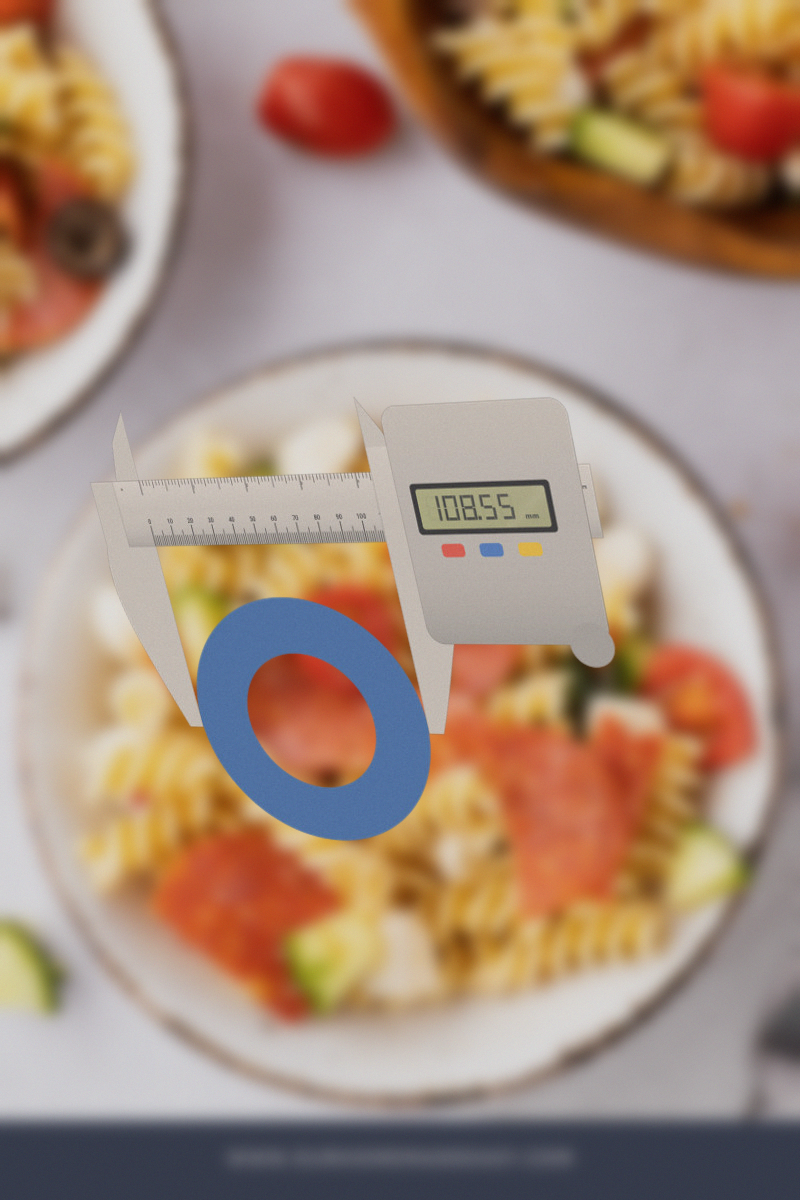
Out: value=108.55 unit=mm
